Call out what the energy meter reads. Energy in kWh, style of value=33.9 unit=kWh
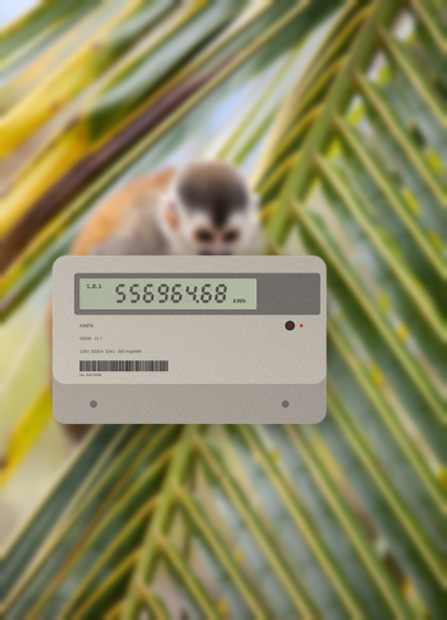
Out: value=556964.68 unit=kWh
